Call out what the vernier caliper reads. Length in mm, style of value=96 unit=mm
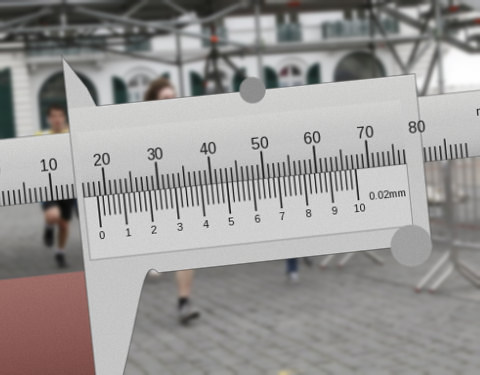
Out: value=18.5 unit=mm
